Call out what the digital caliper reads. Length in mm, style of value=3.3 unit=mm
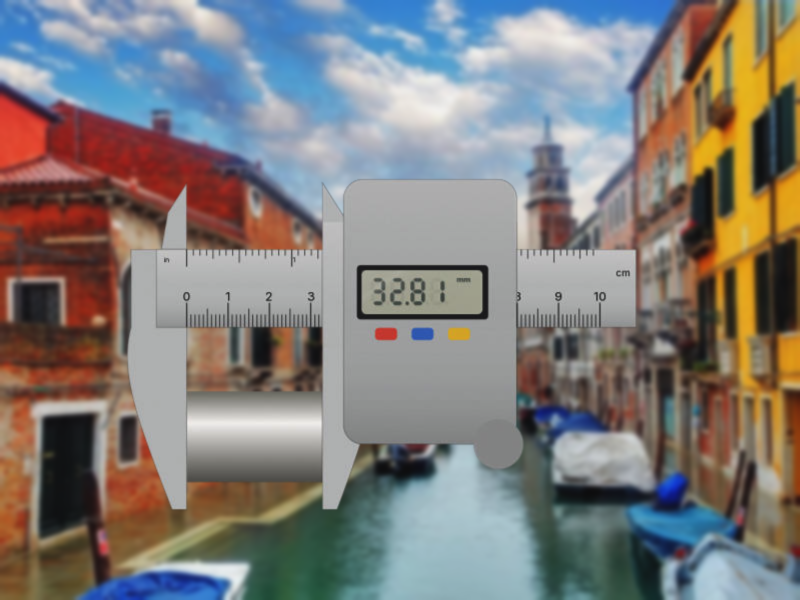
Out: value=32.81 unit=mm
